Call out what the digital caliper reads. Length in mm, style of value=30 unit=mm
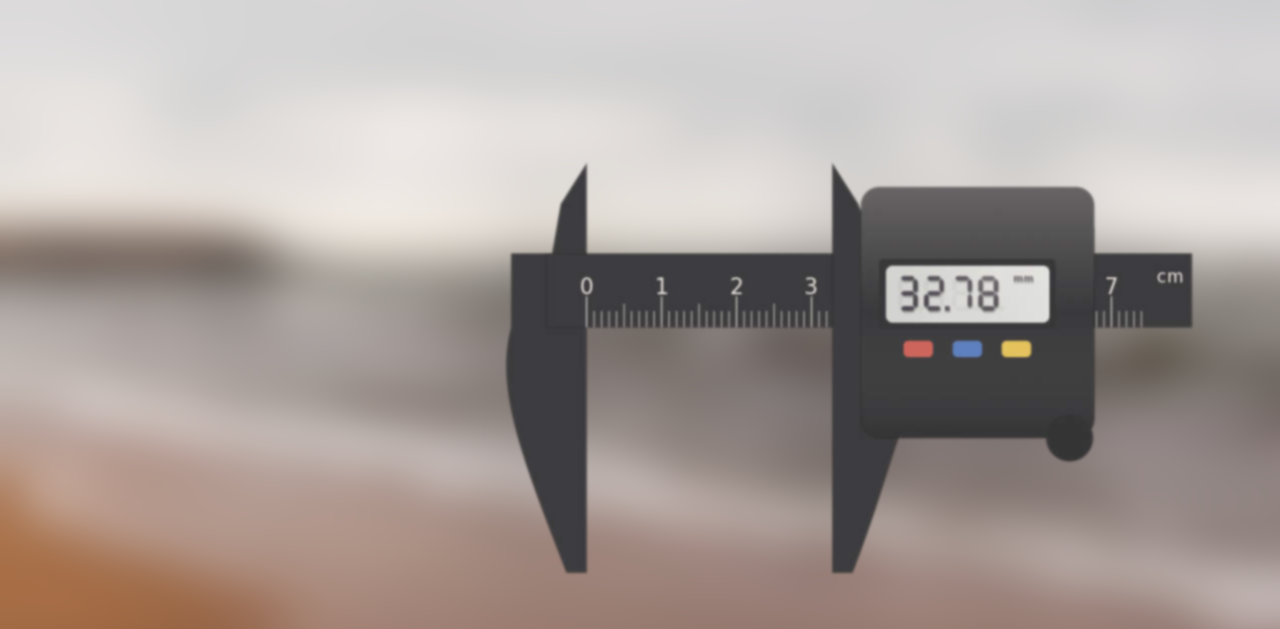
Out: value=32.78 unit=mm
